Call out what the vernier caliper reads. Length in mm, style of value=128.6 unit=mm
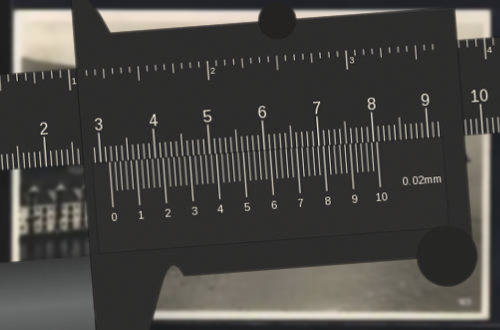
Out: value=31.6 unit=mm
